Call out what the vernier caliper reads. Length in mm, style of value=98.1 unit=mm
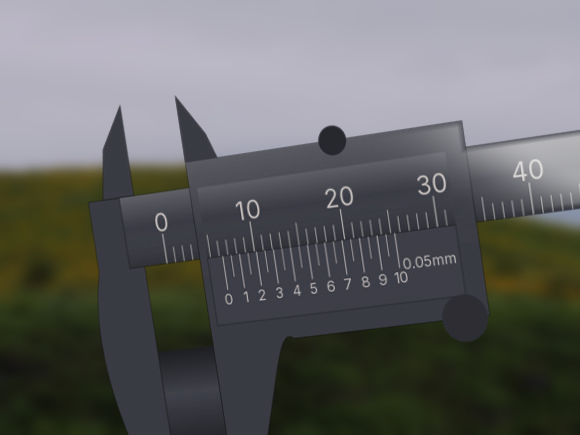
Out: value=6.4 unit=mm
